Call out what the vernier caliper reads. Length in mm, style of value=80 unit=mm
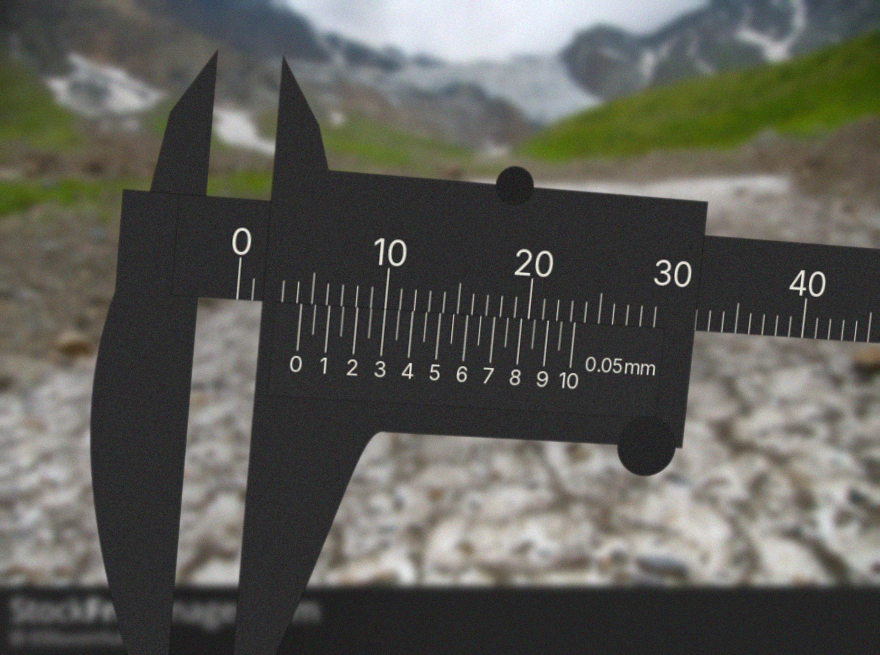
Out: value=4.3 unit=mm
